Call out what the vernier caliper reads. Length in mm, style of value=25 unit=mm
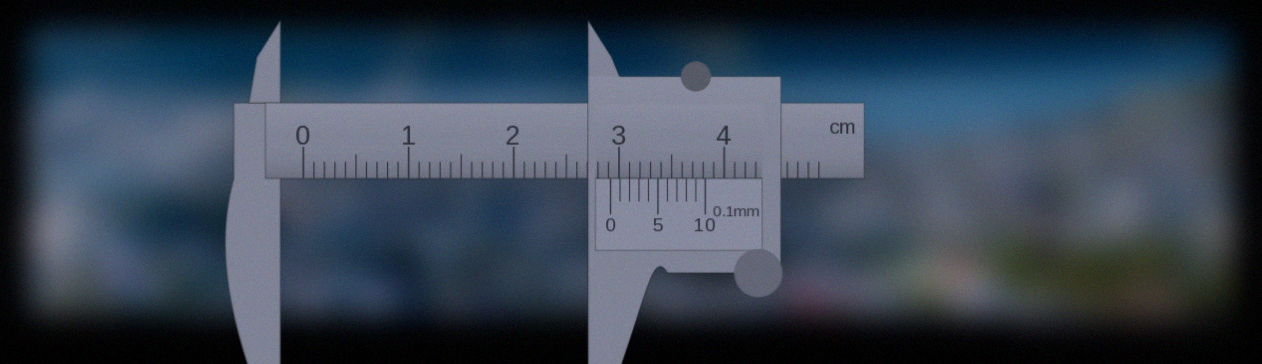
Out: value=29.2 unit=mm
